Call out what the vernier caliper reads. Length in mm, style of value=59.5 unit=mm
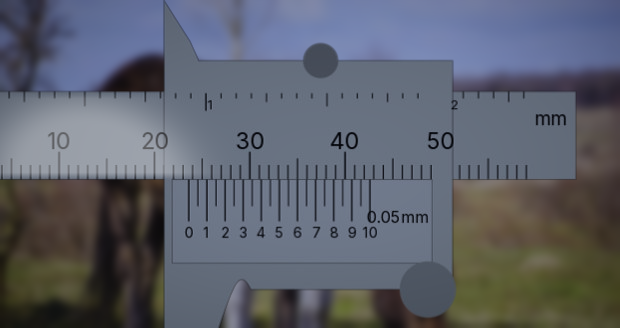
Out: value=23.6 unit=mm
